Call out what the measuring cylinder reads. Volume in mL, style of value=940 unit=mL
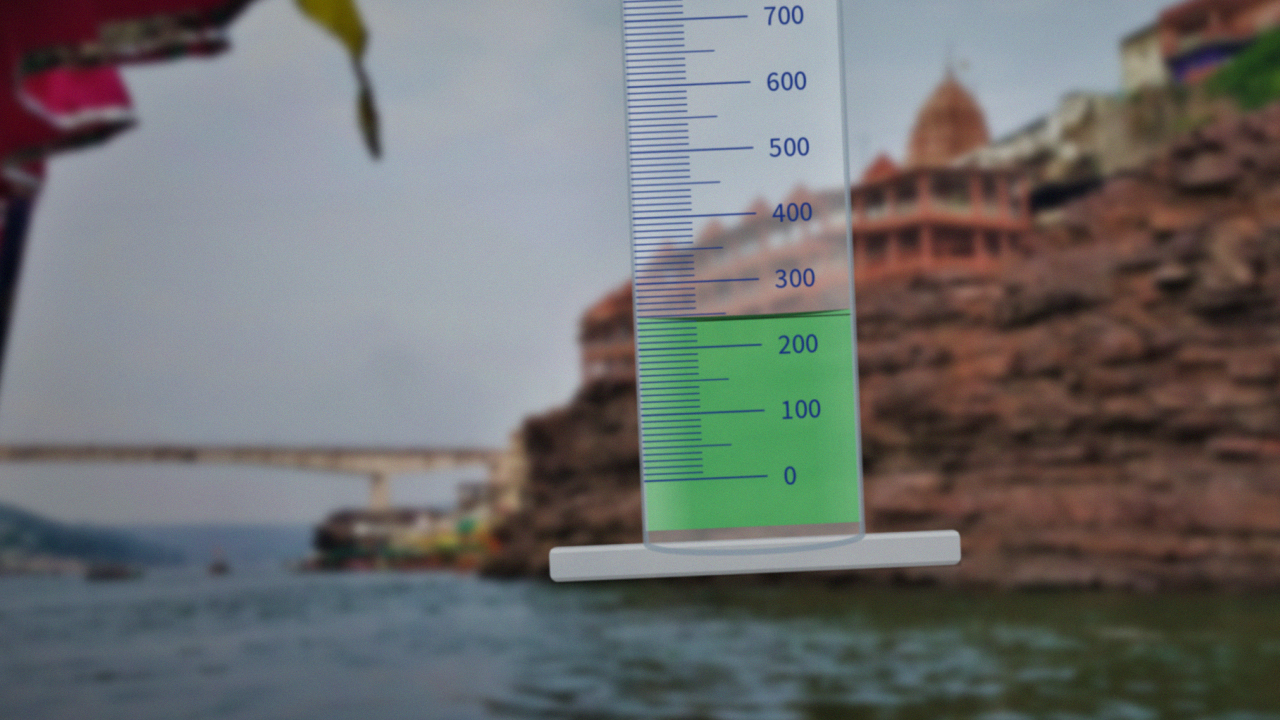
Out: value=240 unit=mL
